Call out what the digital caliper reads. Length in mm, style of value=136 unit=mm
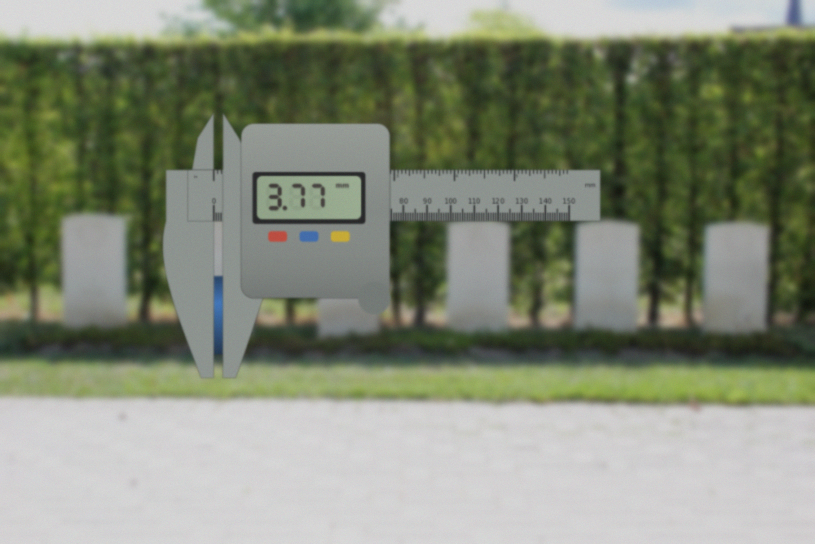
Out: value=3.77 unit=mm
